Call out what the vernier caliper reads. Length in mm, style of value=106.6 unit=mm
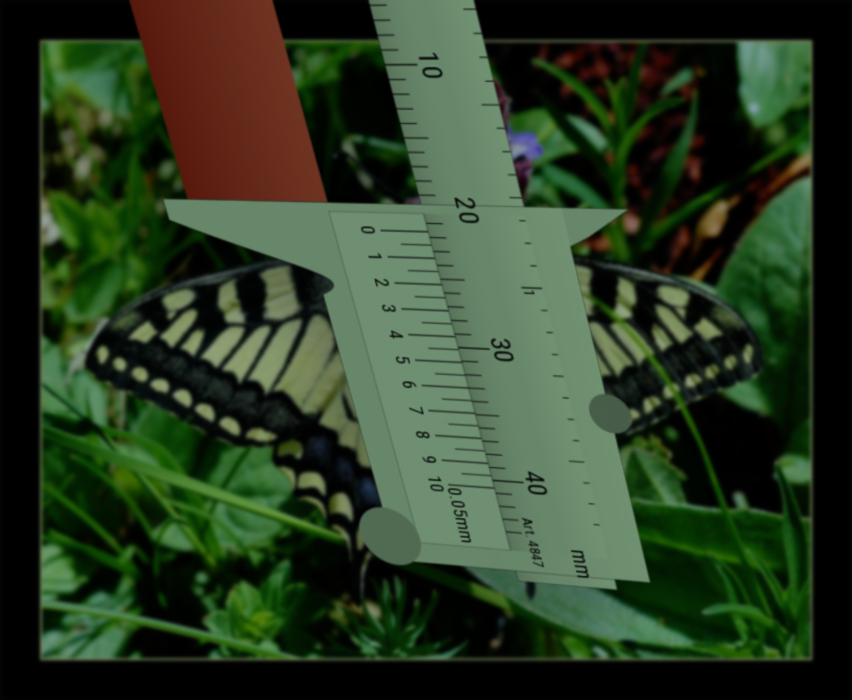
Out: value=21.6 unit=mm
